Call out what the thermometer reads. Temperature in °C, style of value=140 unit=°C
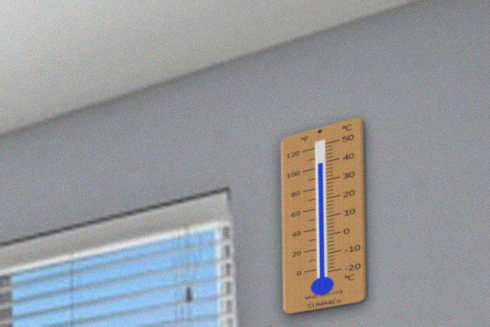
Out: value=40 unit=°C
